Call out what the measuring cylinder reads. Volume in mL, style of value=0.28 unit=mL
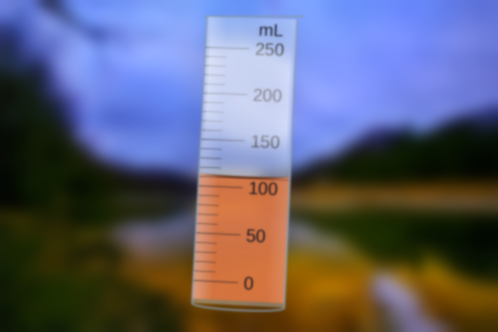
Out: value=110 unit=mL
